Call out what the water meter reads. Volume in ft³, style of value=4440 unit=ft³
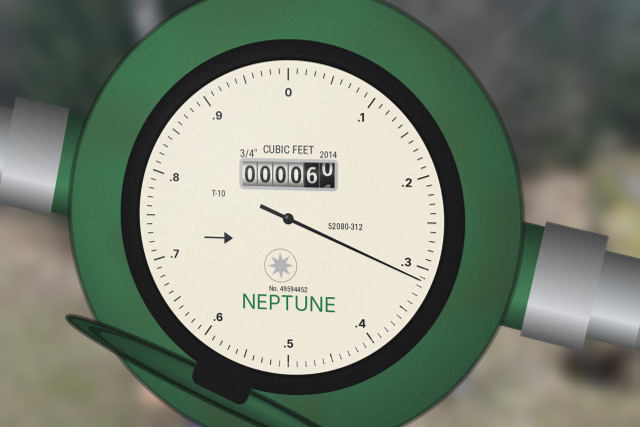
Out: value=60.31 unit=ft³
